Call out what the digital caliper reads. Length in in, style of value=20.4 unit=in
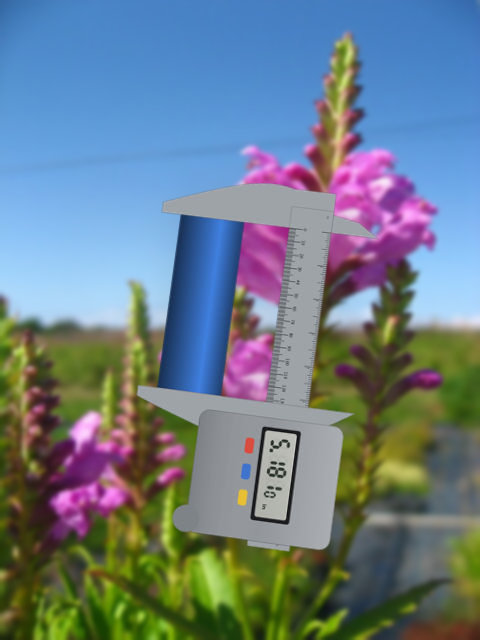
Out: value=5.1810 unit=in
